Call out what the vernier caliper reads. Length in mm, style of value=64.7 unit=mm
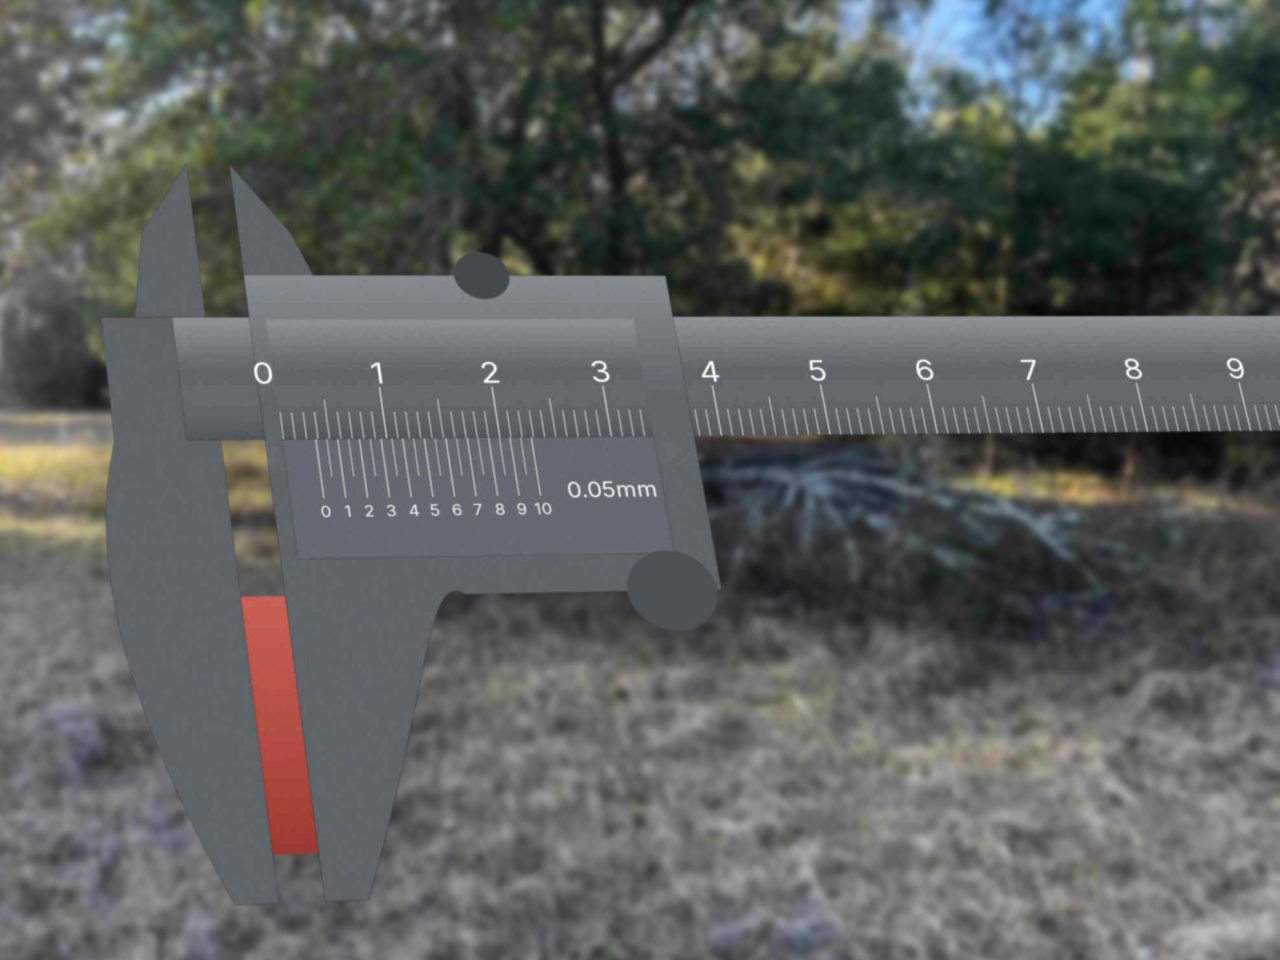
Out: value=3.8 unit=mm
